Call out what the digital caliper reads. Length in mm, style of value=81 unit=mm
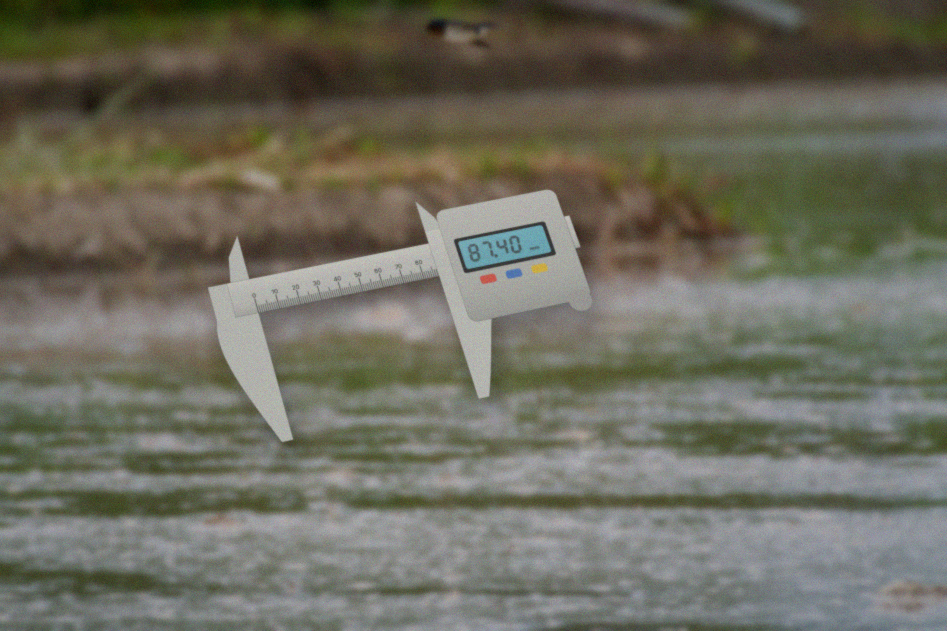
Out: value=87.40 unit=mm
